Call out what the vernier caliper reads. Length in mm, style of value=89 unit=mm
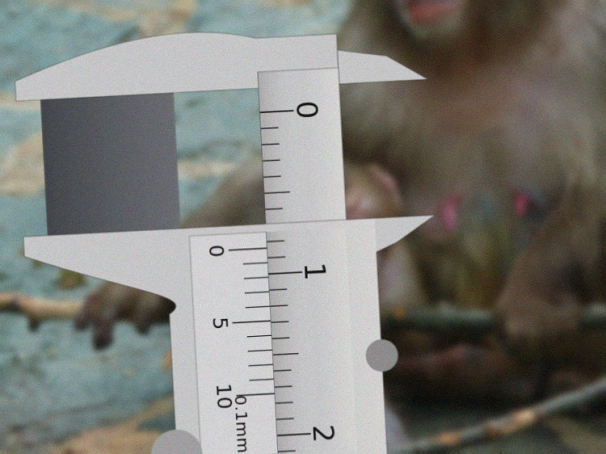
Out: value=8.4 unit=mm
